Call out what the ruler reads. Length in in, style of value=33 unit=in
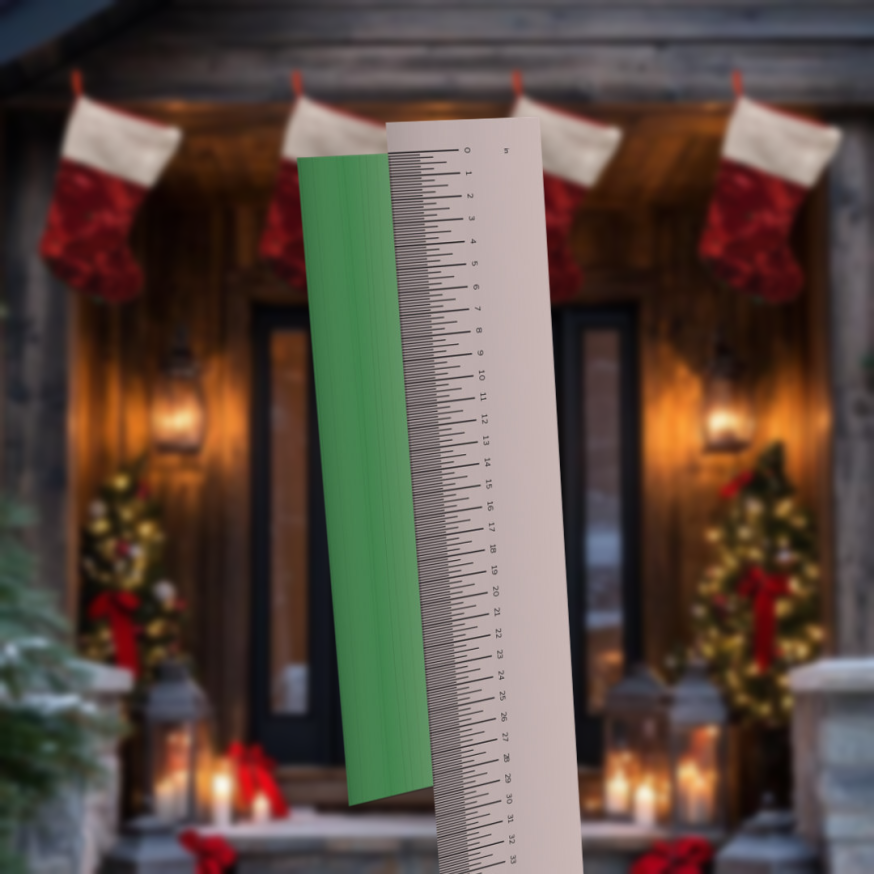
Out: value=28.5 unit=in
